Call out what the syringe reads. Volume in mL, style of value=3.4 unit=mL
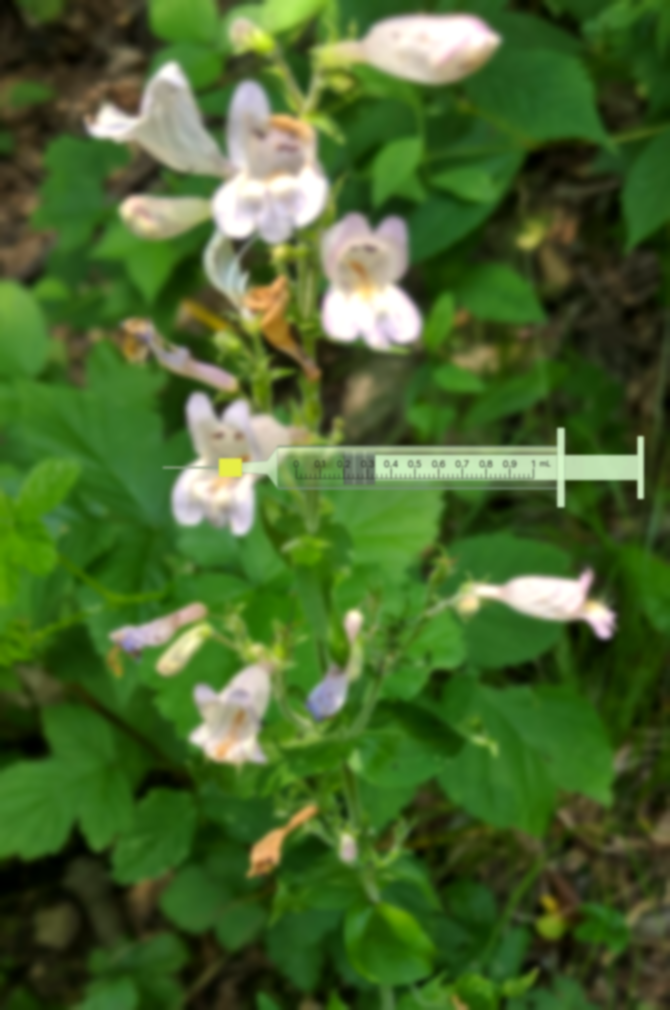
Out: value=0.2 unit=mL
